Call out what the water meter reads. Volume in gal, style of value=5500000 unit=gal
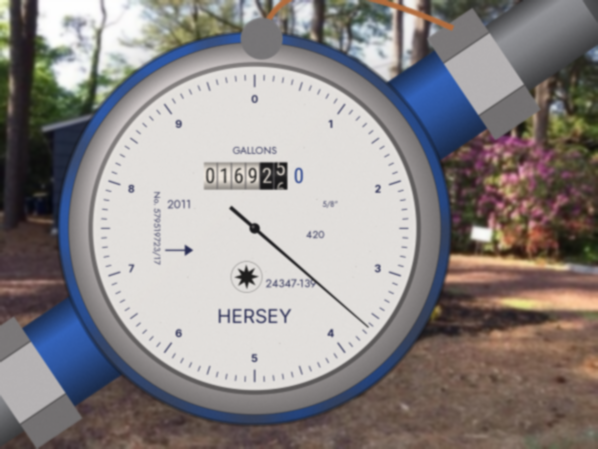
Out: value=169253.6 unit=gal
